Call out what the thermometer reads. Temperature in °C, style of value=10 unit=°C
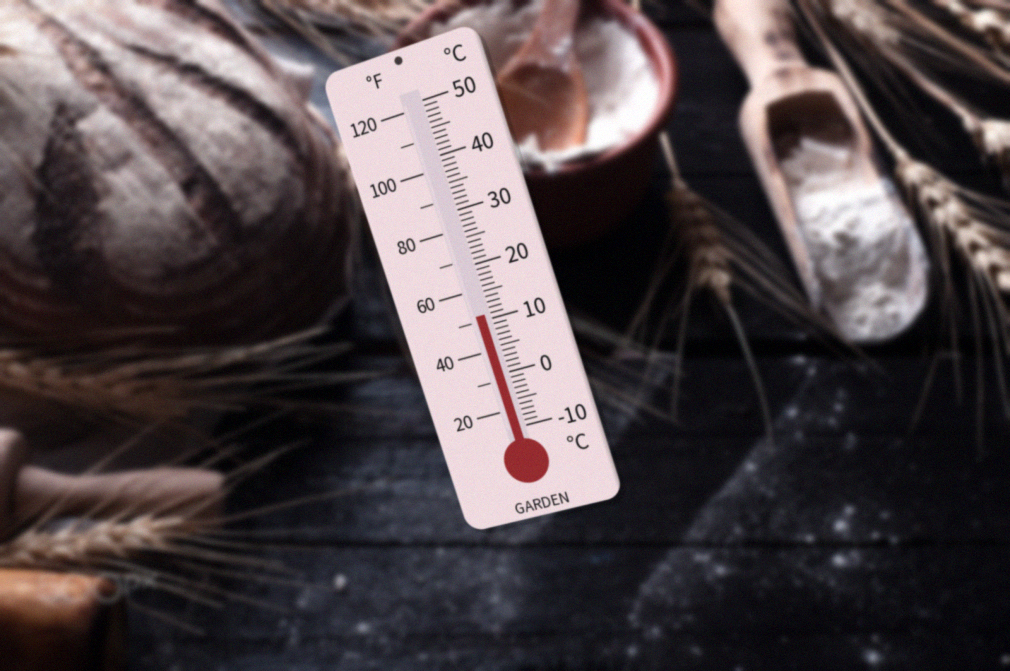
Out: value=11 unit=°C
